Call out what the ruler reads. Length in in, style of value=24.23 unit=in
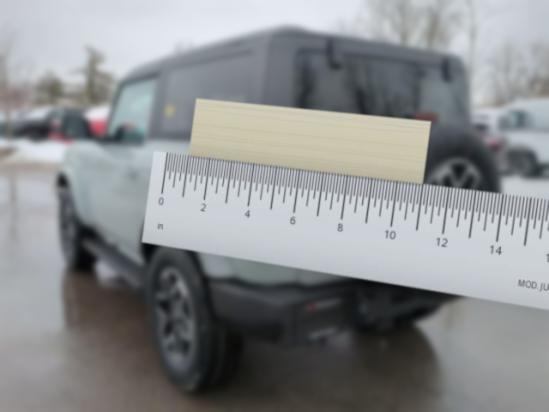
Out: value=10 unit=in
